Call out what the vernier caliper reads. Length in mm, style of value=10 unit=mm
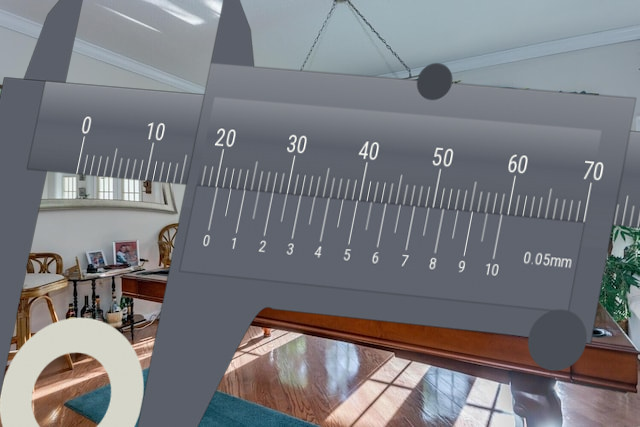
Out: value=20.2 unit=mm
